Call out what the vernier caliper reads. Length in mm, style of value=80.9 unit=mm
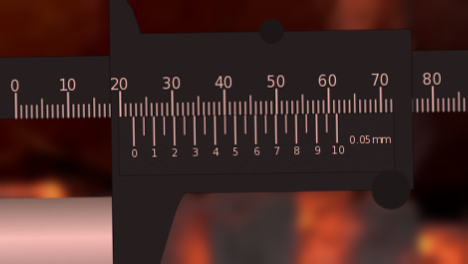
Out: value=22.5 unit=mm
